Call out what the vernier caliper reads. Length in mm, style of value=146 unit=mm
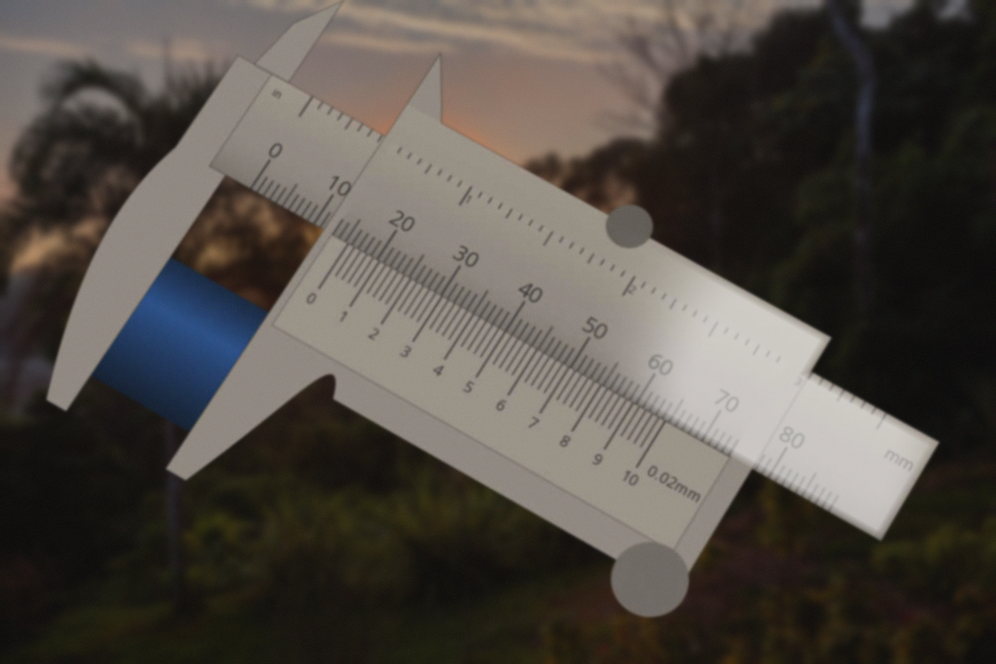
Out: value=15.5 unit=mm
